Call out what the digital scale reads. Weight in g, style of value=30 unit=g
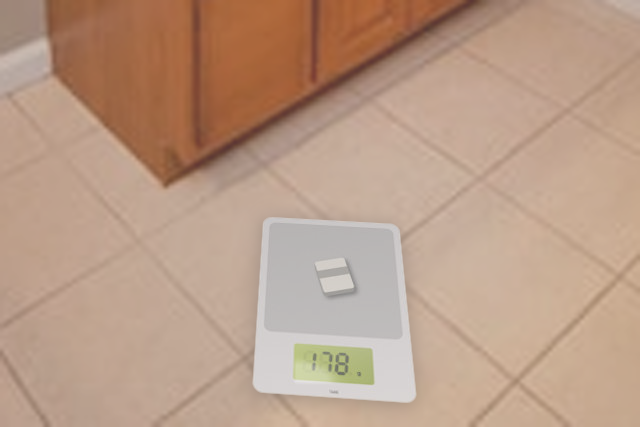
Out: value=178 unit=g
